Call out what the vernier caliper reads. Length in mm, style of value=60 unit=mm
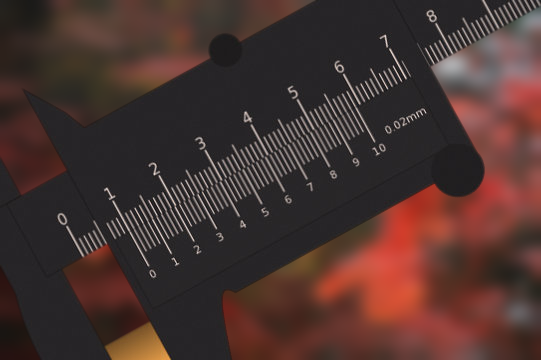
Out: value=10.0 unit=mm
